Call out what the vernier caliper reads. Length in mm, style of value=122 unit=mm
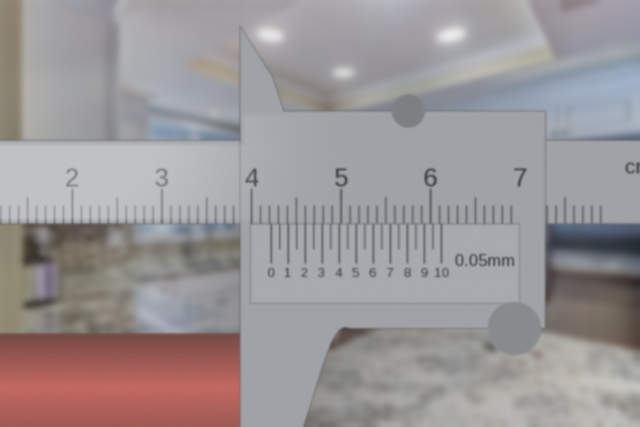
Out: value=42.2 unit=mm
